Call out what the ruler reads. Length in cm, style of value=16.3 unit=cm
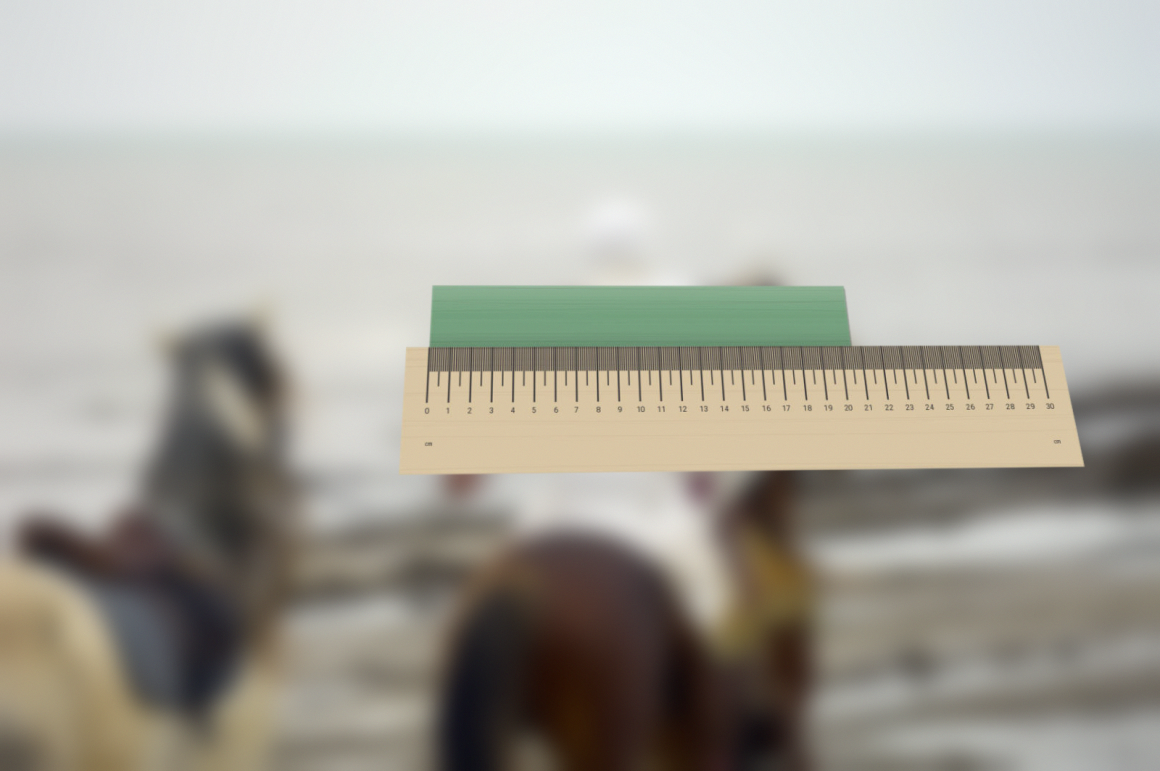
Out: value=20.5 unit=cm
